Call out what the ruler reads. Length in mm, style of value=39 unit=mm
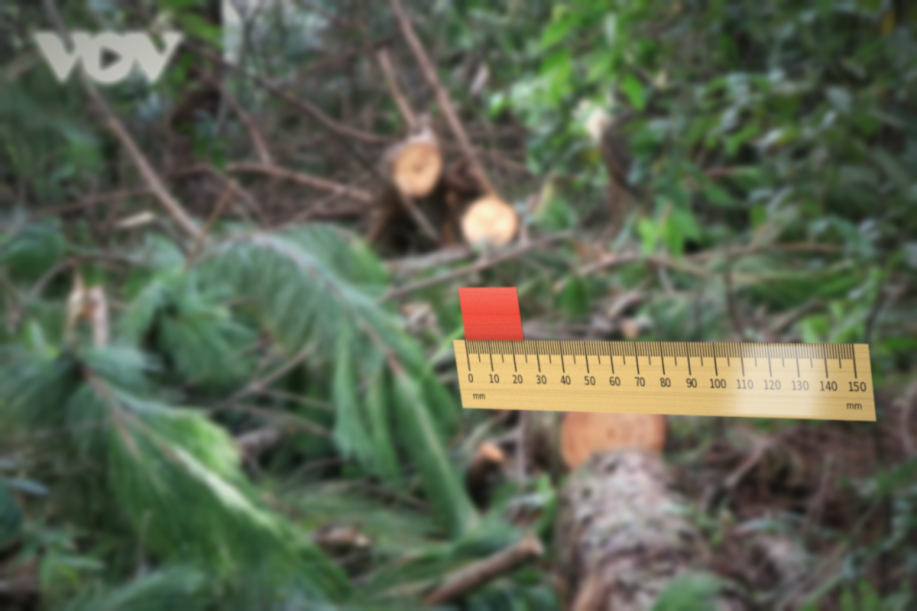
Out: value=25 unit=mm
